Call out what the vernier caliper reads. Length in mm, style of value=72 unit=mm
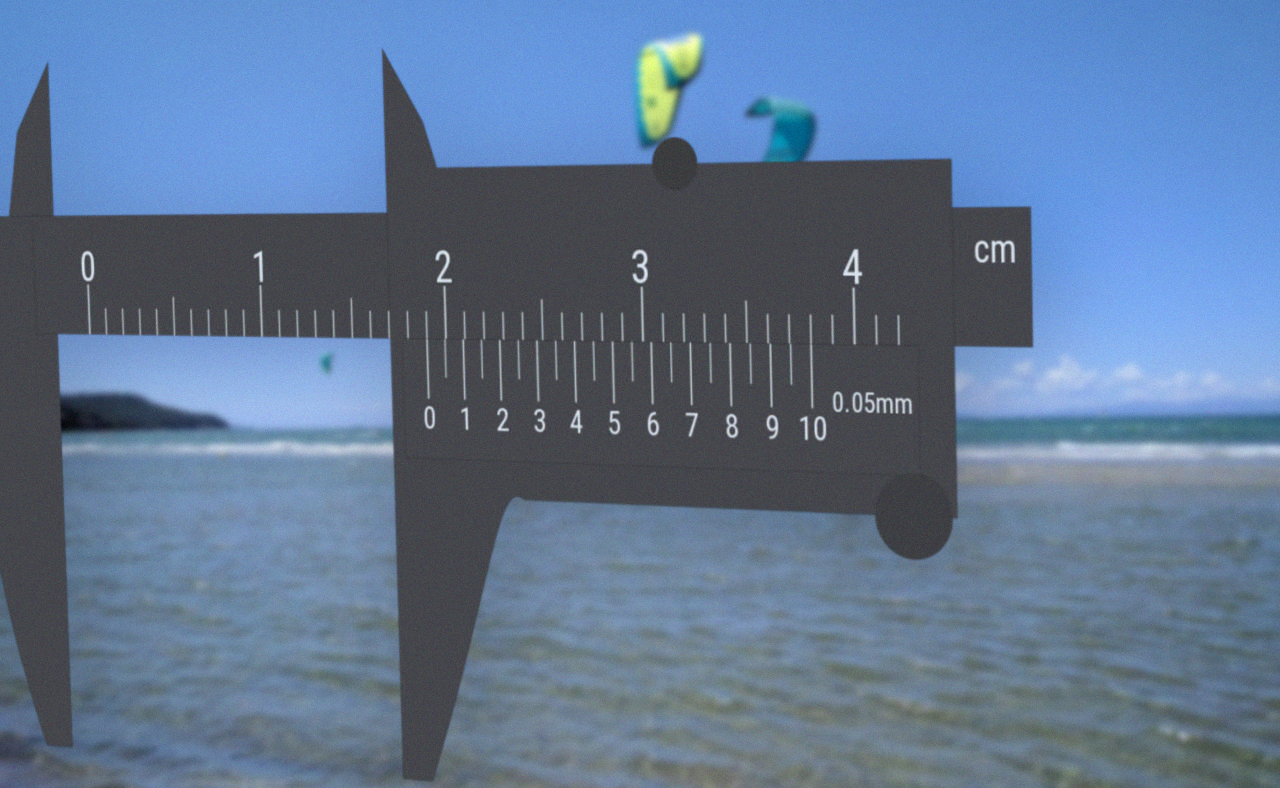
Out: value=19.0 unit=mm
